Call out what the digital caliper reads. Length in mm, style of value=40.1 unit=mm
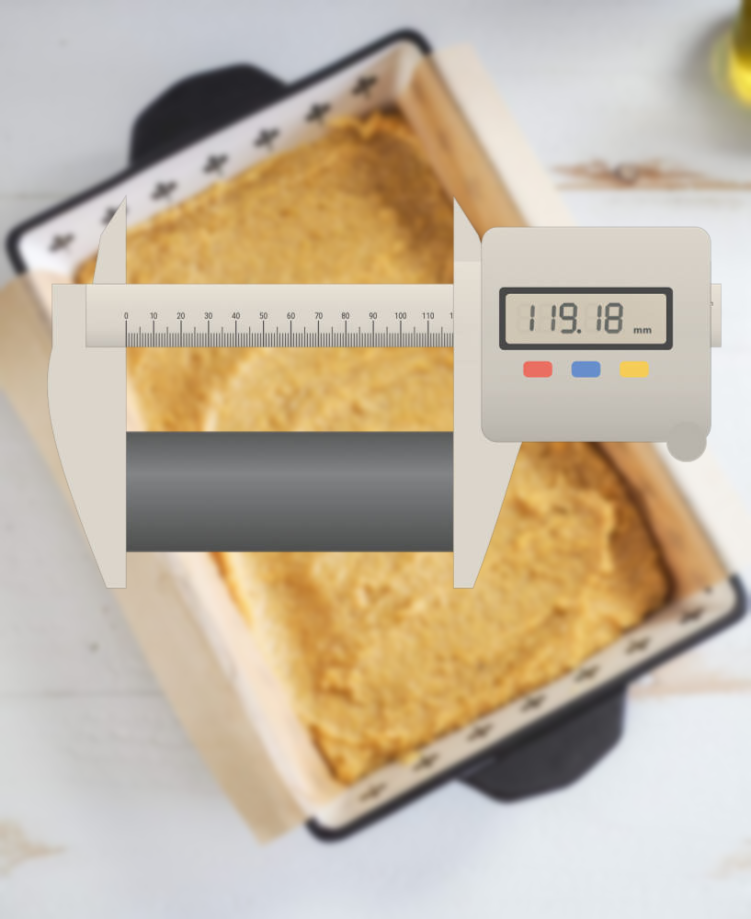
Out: value=119.18 unit=mm
